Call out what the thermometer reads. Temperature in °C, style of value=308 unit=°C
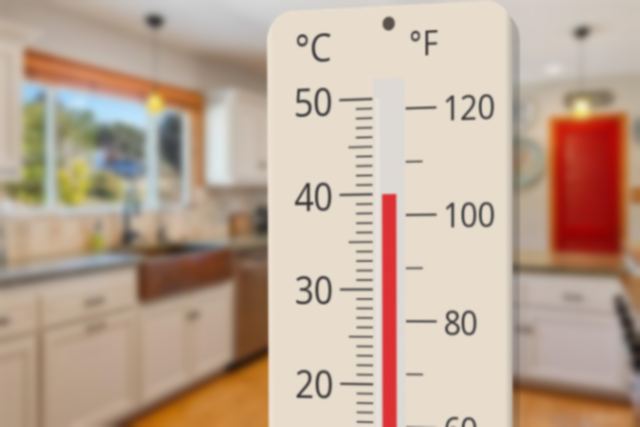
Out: value=40 unit=°C
